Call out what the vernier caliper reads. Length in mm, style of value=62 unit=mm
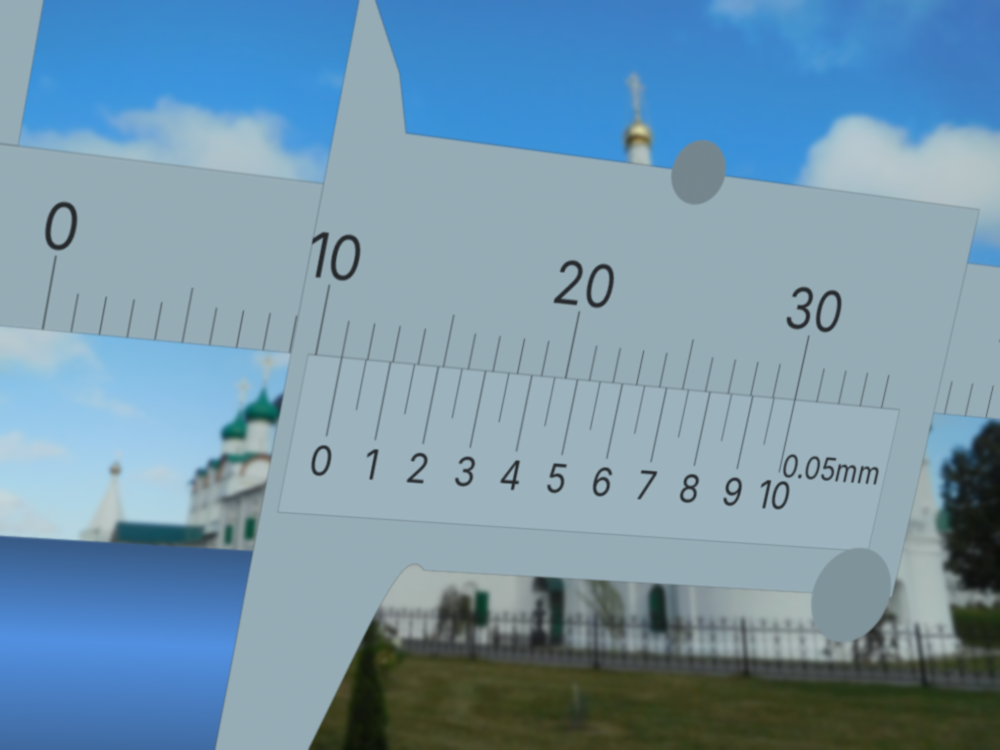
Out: value=11.0 unit=mm
